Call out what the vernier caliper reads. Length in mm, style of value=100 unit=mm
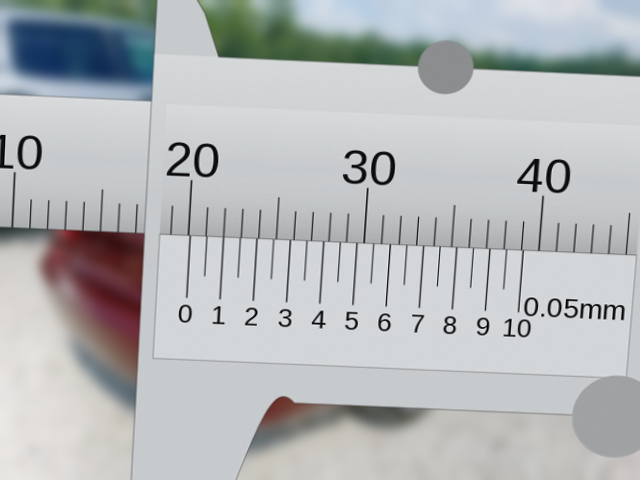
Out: value=20.1 unit=mm
